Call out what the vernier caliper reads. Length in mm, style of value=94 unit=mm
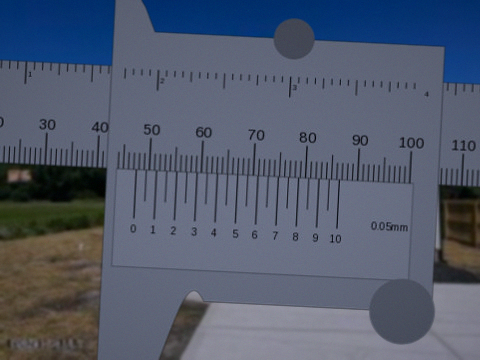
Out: value=47.5 unit=mm
